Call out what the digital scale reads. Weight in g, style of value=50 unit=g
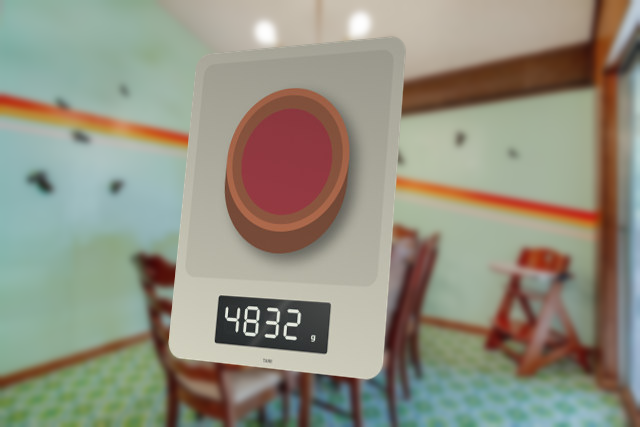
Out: value=4832 unit=g
